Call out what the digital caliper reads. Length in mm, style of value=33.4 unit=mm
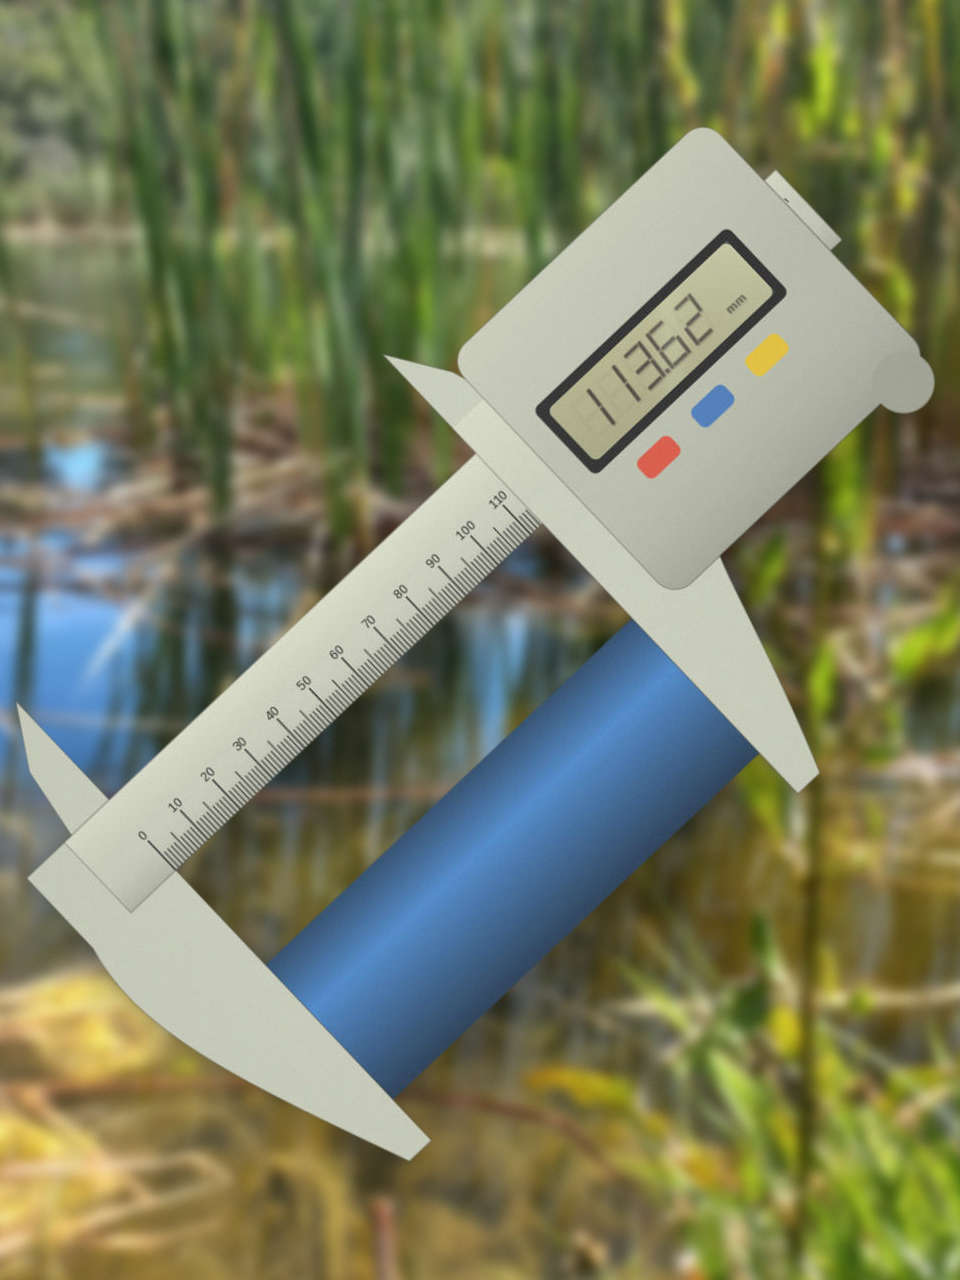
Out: value=113.62 unit=mm
